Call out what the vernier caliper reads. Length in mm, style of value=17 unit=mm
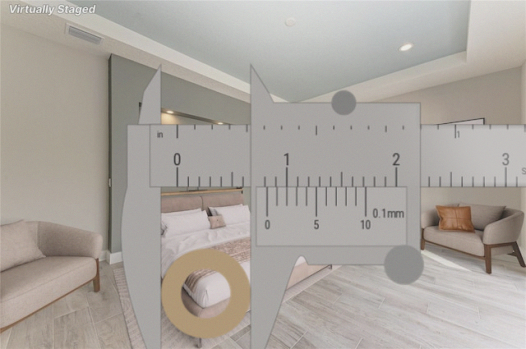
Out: value=8.2 unit=mm
